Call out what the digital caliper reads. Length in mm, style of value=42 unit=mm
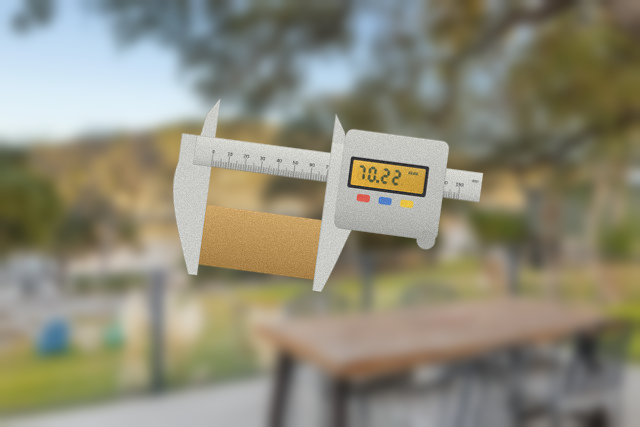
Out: value=70.22 unit=mm
